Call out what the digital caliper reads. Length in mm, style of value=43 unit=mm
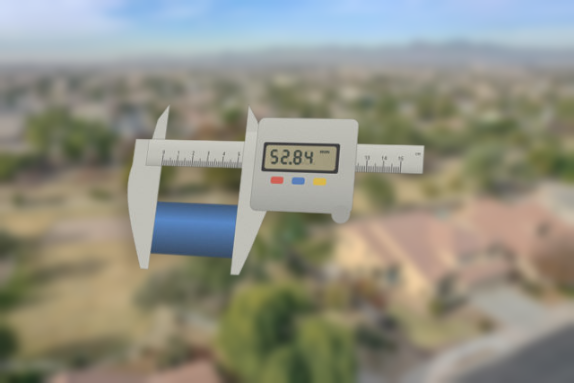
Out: value=52.84 unit=mm
